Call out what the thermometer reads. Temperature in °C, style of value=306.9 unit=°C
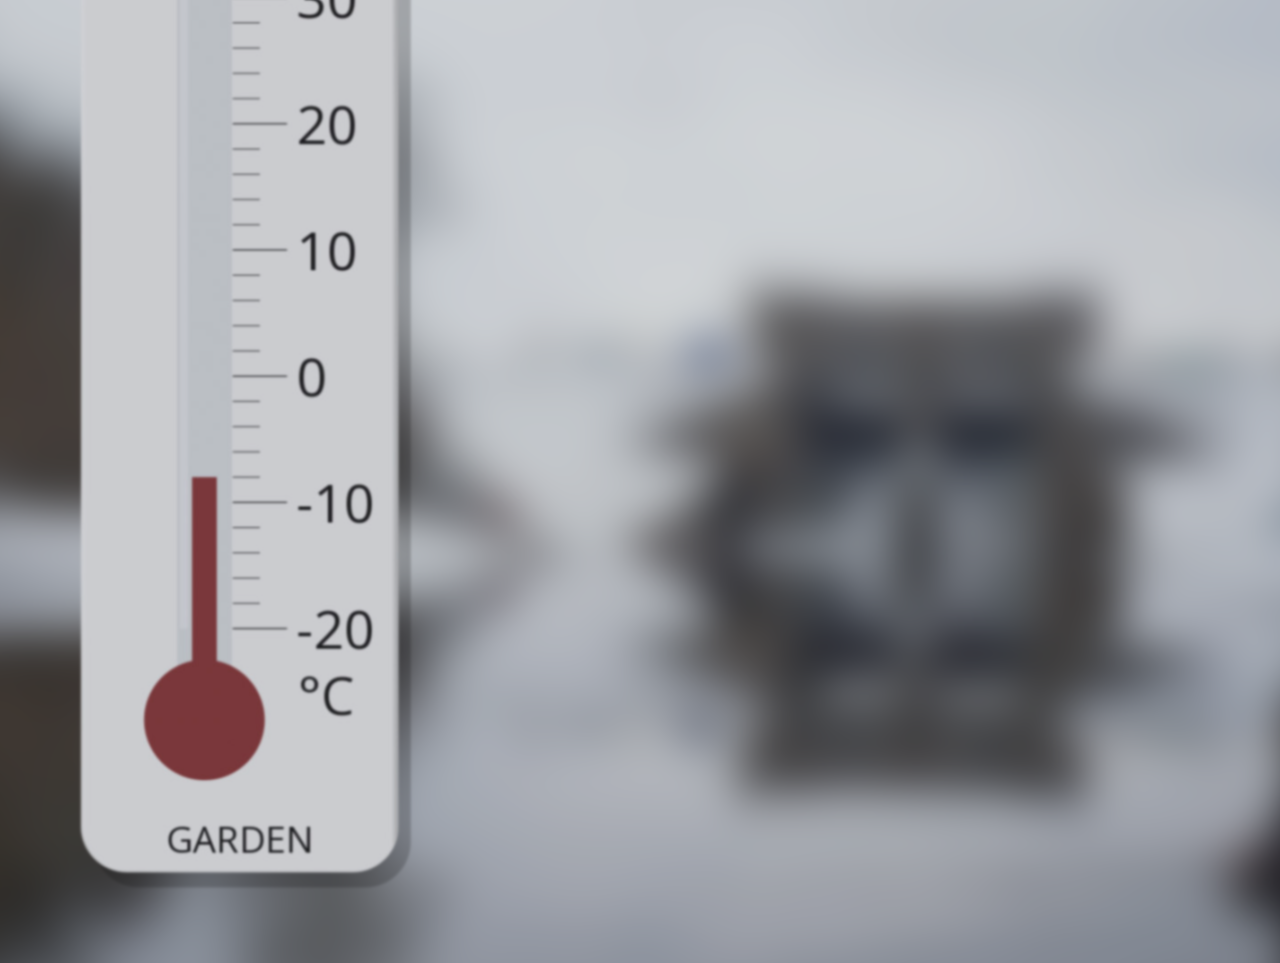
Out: value=-8 unit=°C
